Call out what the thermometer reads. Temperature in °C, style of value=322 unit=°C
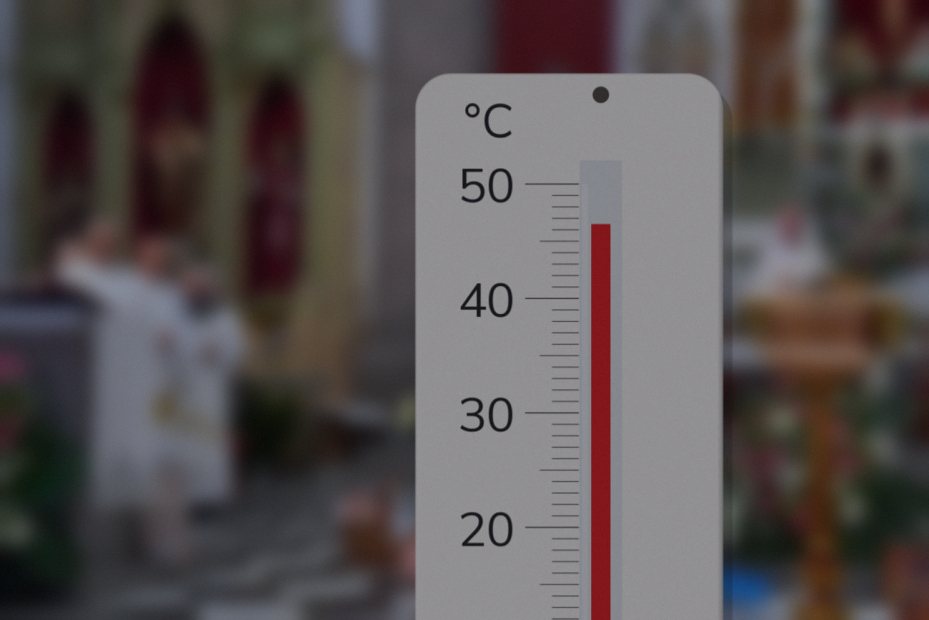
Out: value=46.5 unit=°C
